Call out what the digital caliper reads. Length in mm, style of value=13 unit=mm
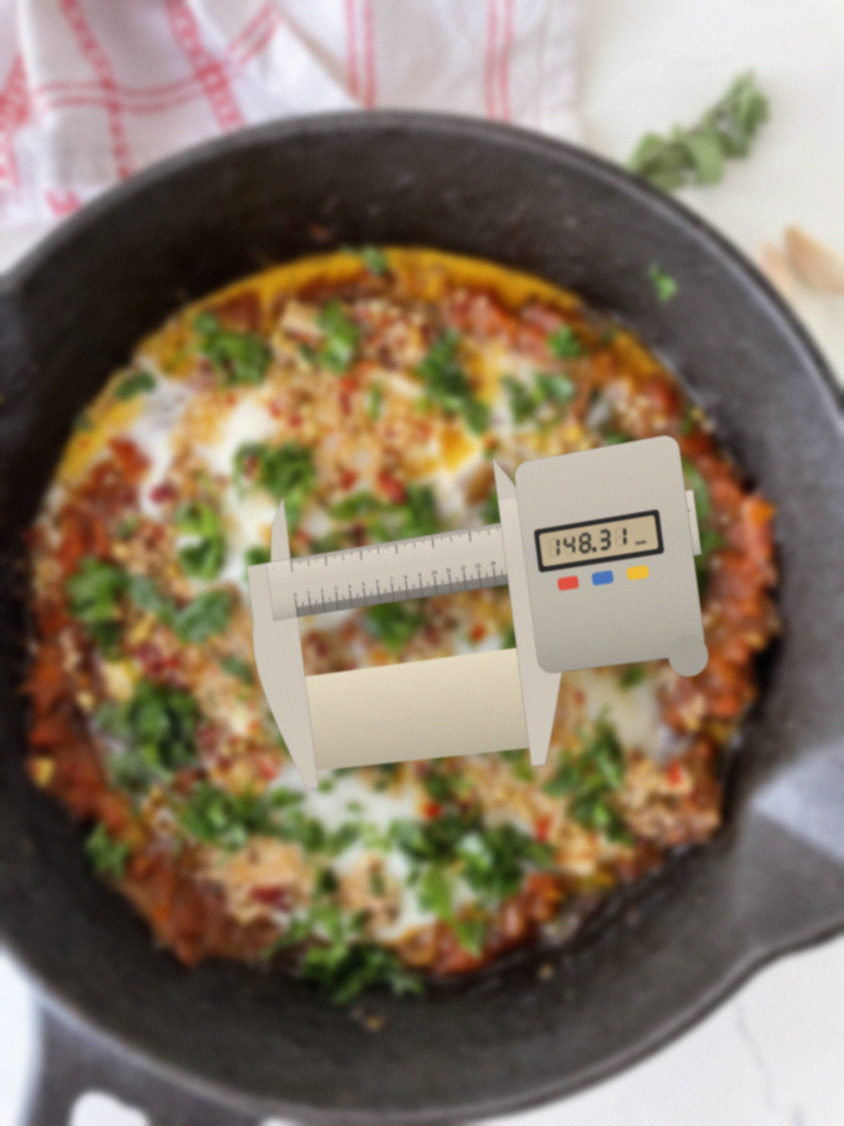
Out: value=148.31 unit=mm
